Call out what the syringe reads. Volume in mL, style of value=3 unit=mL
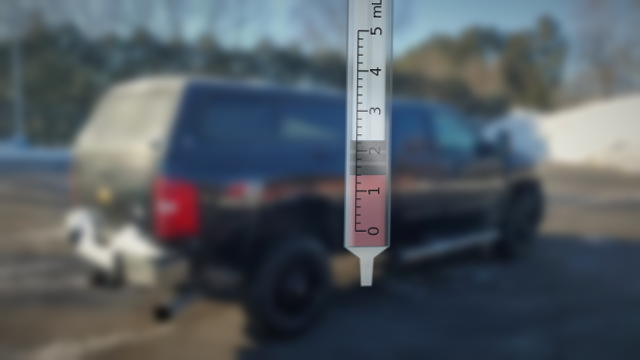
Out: value=1.4 unit=mL
